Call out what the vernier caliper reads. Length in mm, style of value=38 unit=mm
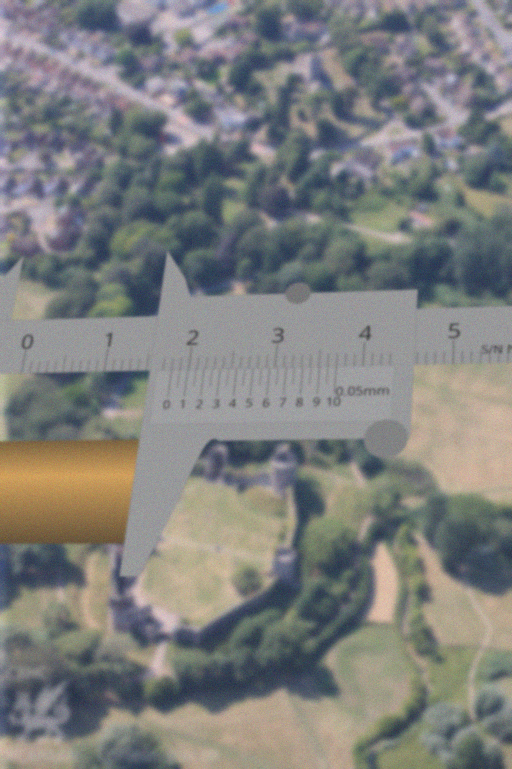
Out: value=18.0 unit=mm
